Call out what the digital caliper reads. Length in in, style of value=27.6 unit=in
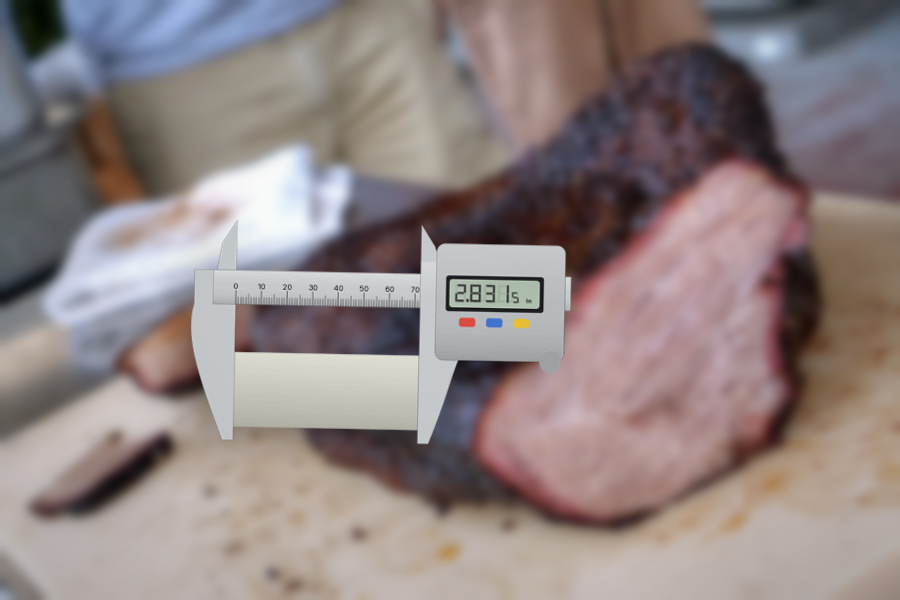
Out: value=2.8315 unit=in
